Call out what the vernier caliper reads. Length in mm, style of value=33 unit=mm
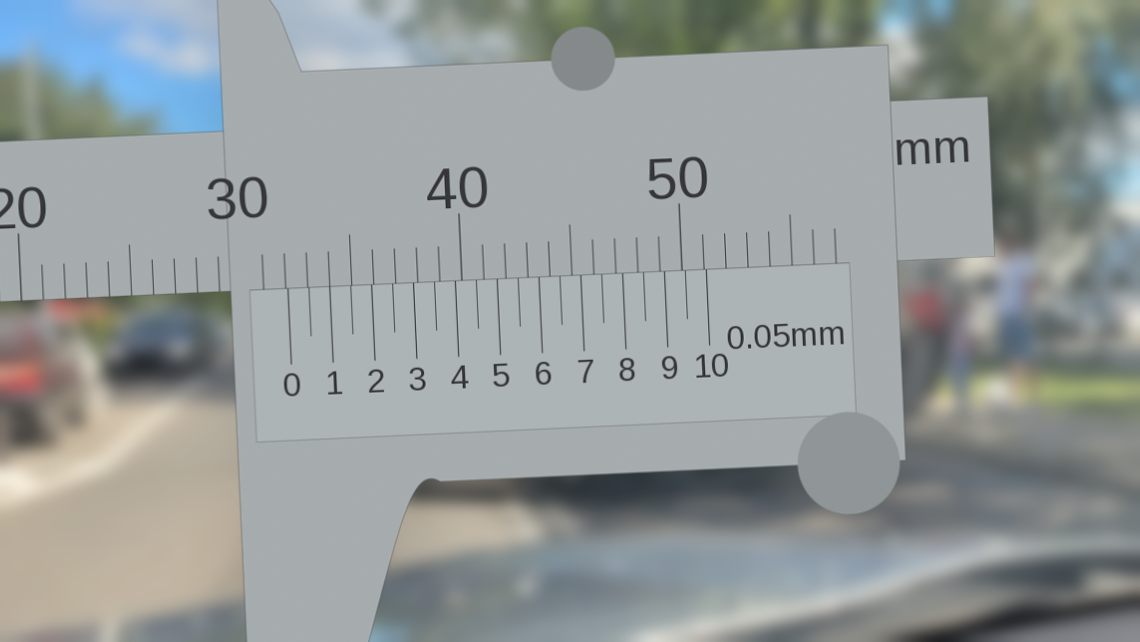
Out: value=32.1 unit=mm
